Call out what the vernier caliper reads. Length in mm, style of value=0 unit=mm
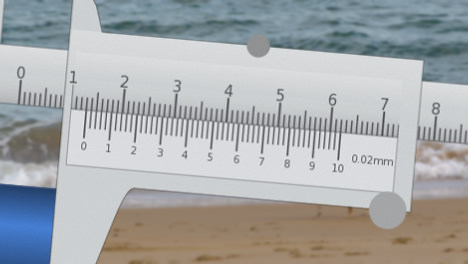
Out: value=13.0 unit=mm
